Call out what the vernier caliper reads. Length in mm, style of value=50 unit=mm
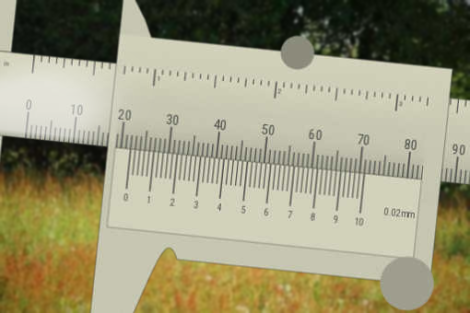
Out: value=22.0 unit=mm
